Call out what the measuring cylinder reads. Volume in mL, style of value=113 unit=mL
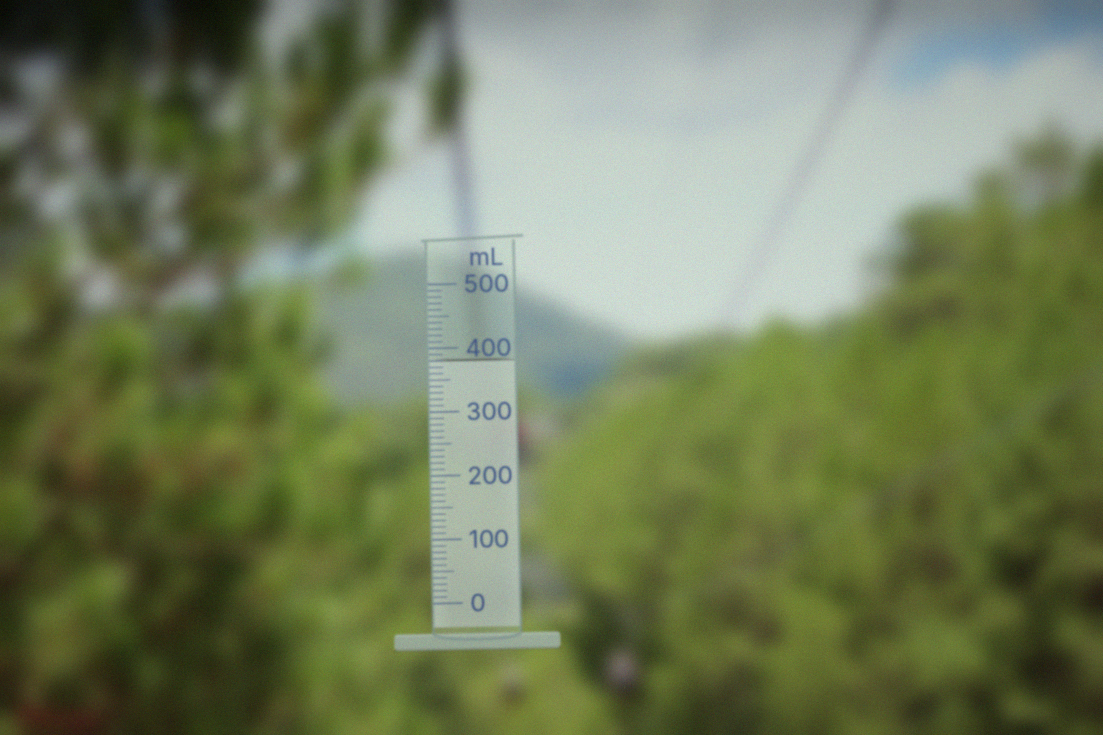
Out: value=380 unit=mL
